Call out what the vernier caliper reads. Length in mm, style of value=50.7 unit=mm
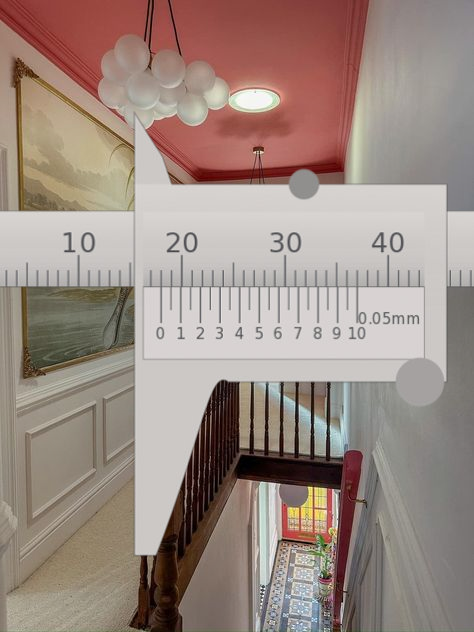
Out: value=18.0 unit=mm
